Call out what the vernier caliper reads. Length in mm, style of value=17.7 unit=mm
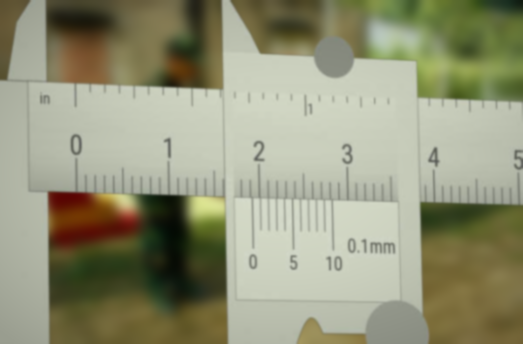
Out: value=19.2 unit=mm
